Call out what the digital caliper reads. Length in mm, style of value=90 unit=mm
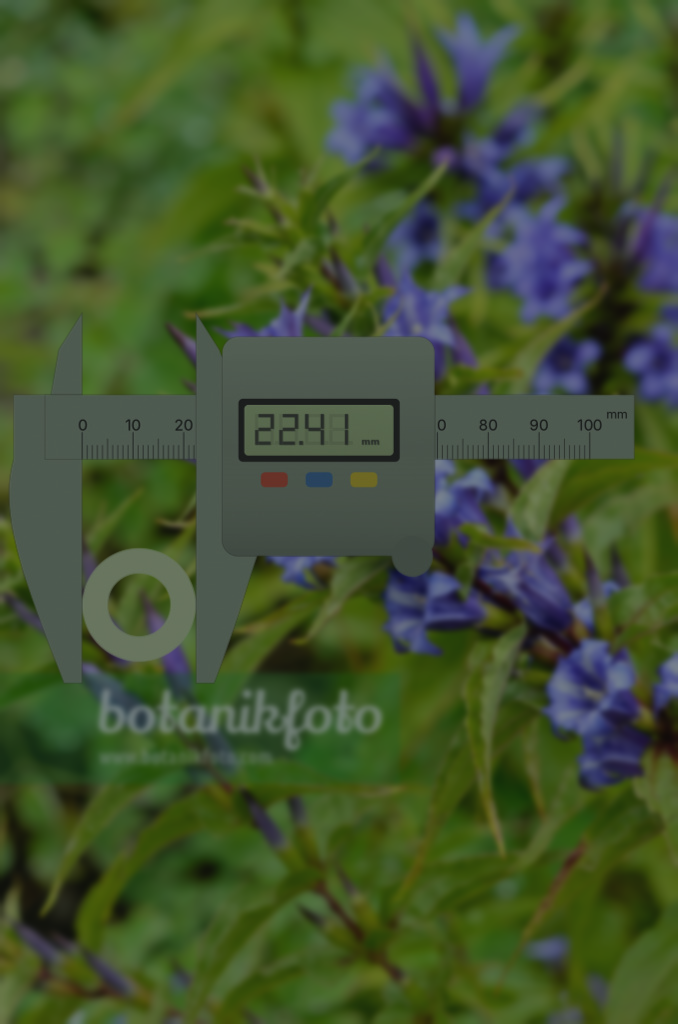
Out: value=22.41 unit=mm
